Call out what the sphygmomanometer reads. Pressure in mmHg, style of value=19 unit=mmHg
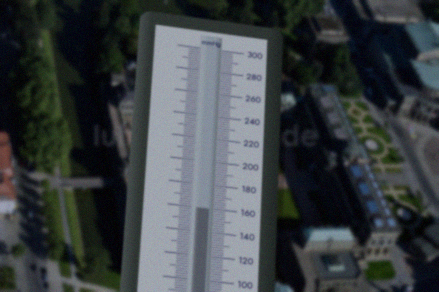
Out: value=160 unit=mmHg
